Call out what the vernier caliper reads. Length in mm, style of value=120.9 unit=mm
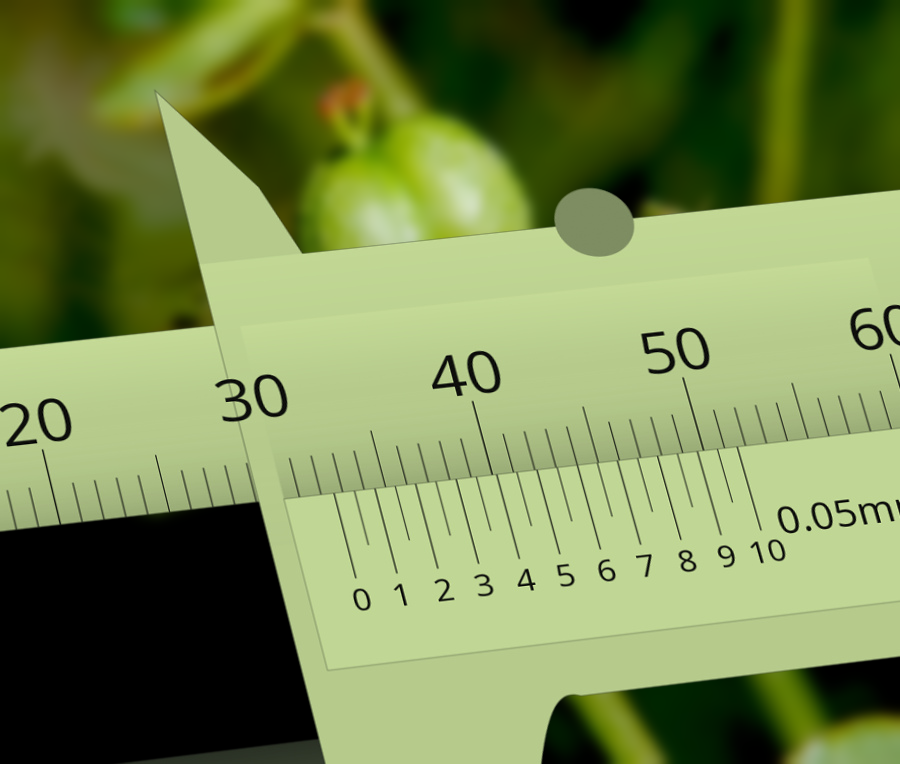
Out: value=32.6 unit=mm
